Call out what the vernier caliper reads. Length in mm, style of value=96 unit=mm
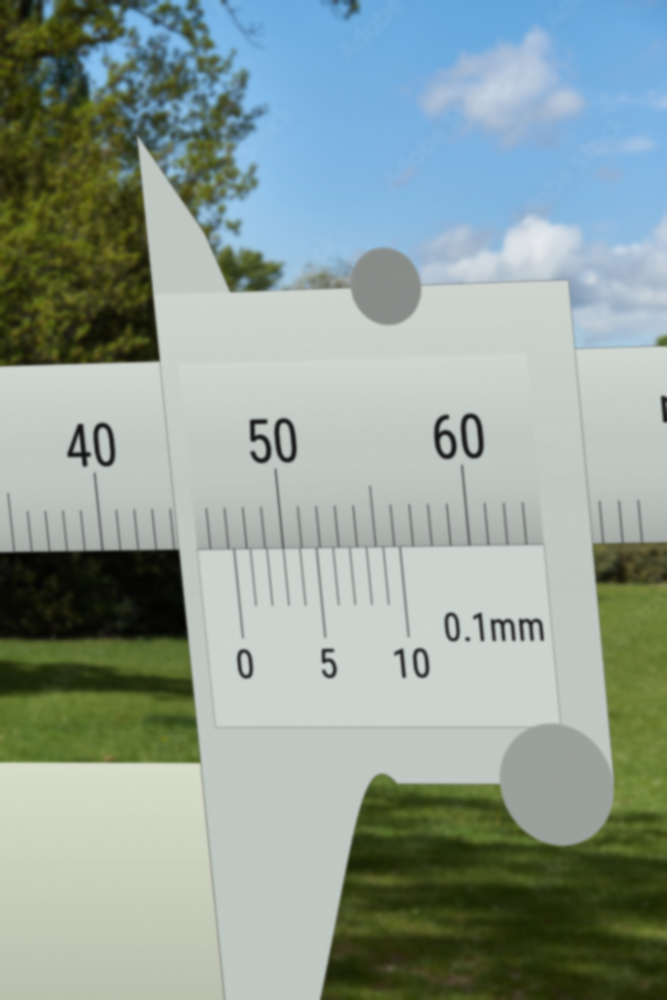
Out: value=47.3 unit=mm
